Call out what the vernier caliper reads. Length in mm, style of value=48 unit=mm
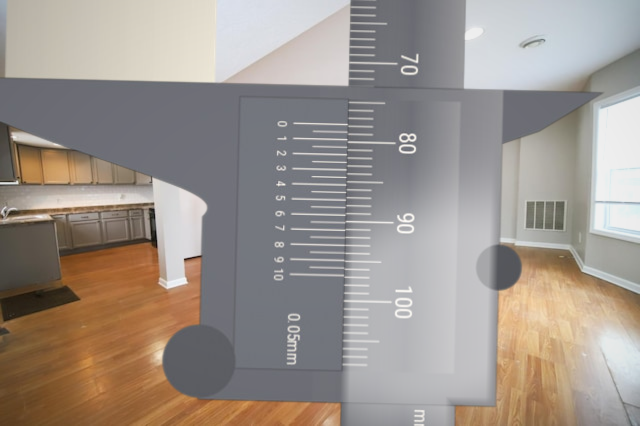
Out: value=77.8 unit=mm
